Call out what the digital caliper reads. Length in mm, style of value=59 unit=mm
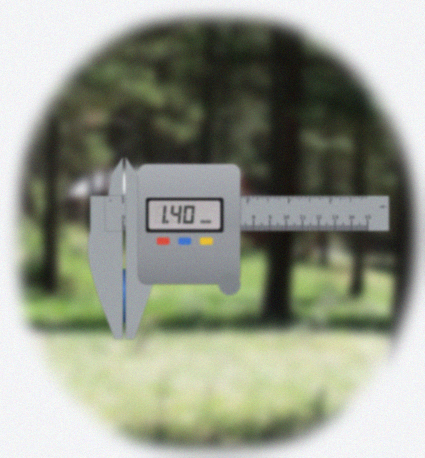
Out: value=1.40 unit=mm
